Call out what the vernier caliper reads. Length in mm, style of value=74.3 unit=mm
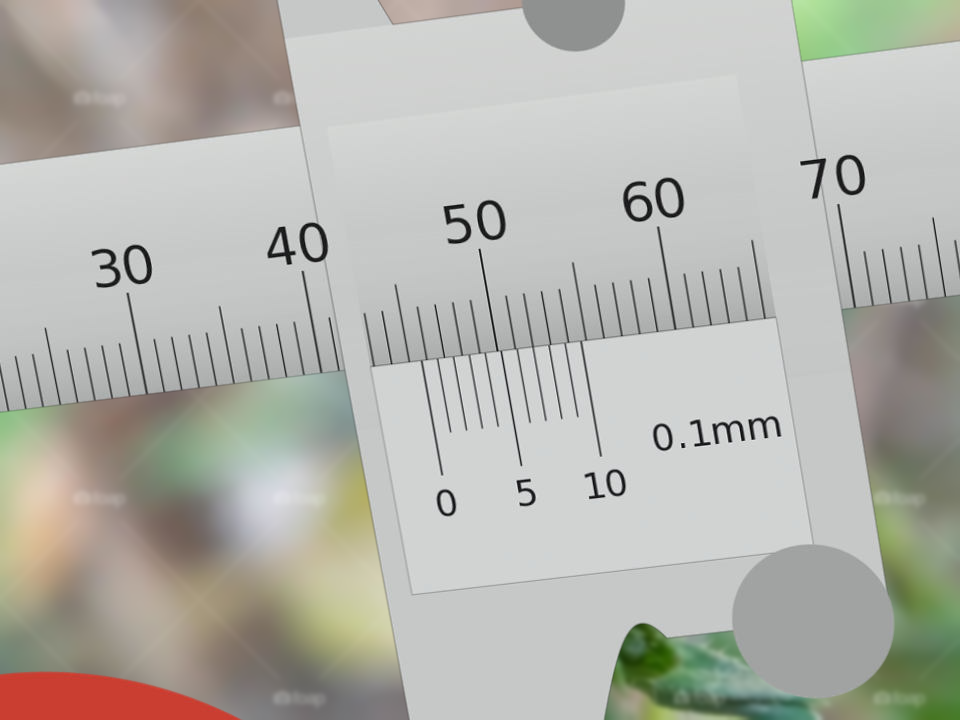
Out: value=45.7 unit=mm
